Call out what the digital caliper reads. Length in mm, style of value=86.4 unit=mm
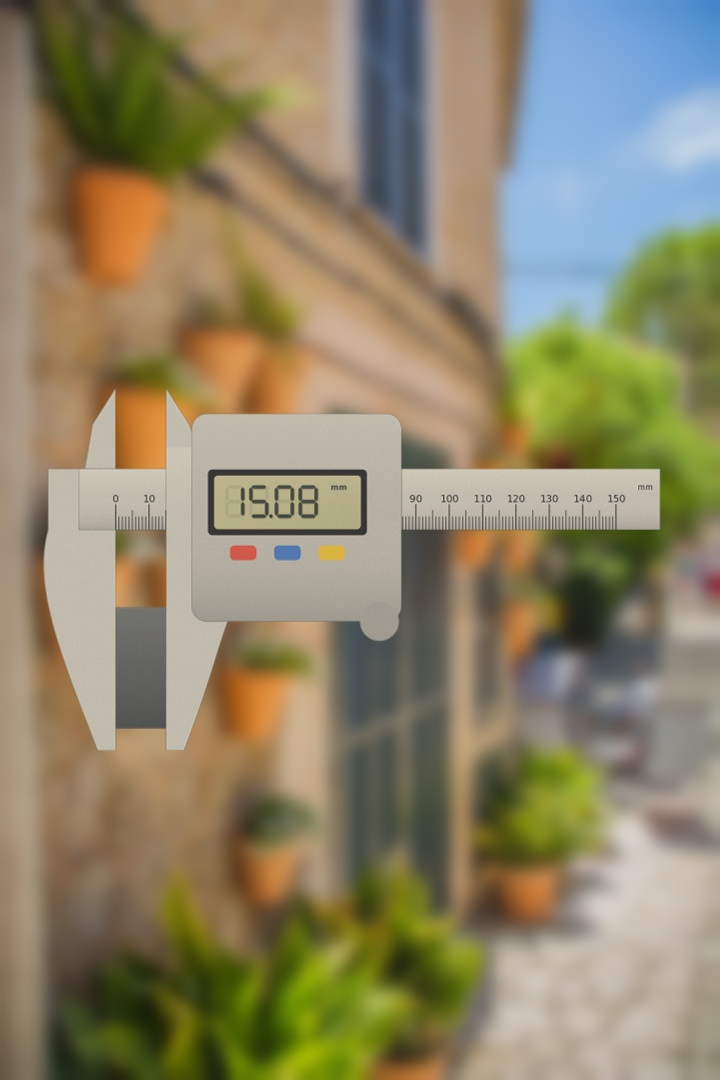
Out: value=15.08 unit=mm
